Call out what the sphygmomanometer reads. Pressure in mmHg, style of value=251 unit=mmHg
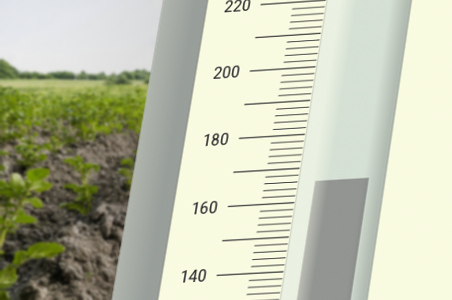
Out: value=166 unit=mmHg
